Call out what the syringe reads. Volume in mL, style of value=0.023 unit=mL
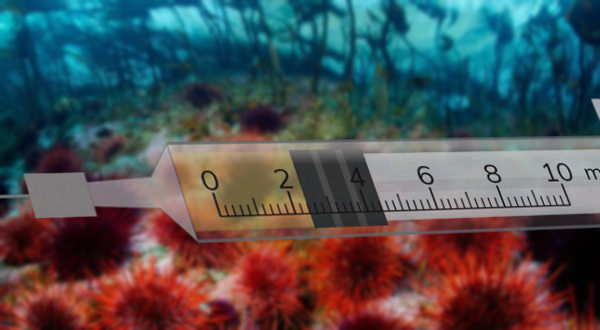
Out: value=2.4 unit=mL
